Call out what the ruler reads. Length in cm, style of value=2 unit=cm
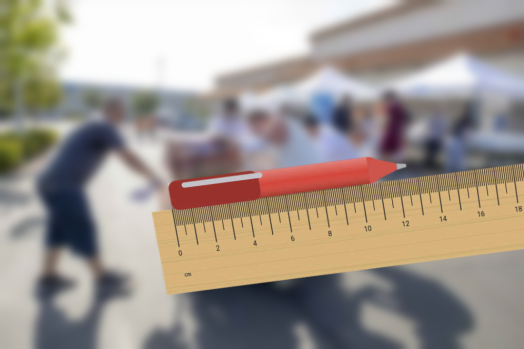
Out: value=12.5 unit=cm
